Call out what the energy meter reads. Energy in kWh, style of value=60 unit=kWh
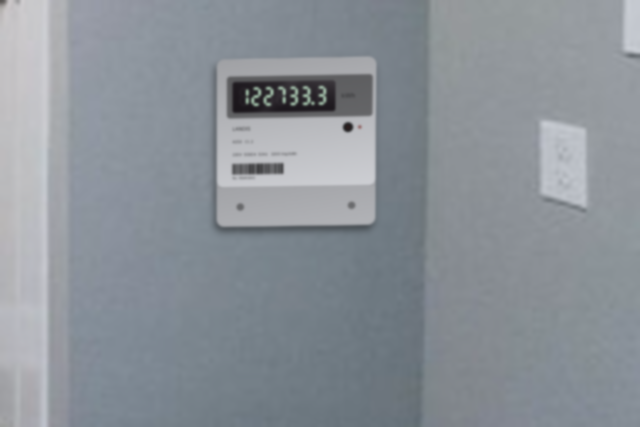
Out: value=122733.3 unit=kWh
